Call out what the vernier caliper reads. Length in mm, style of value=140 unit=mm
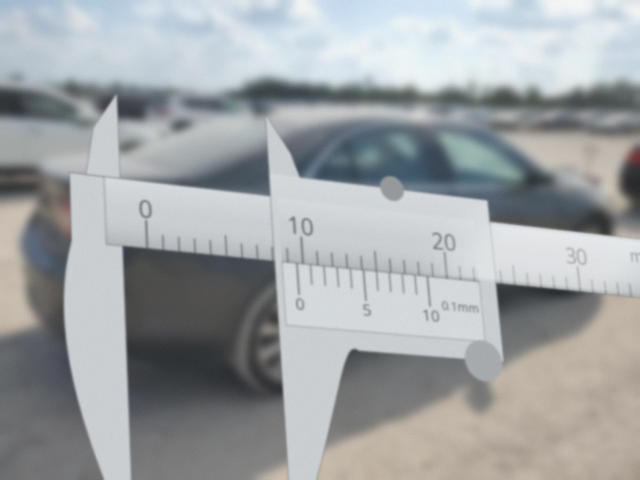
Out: value=9.6 unit=mm
